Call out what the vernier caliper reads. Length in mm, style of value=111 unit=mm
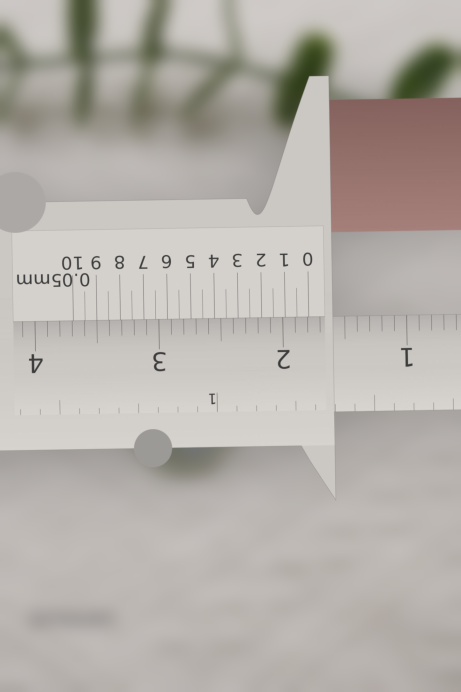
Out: value=17.9 unit=mm
